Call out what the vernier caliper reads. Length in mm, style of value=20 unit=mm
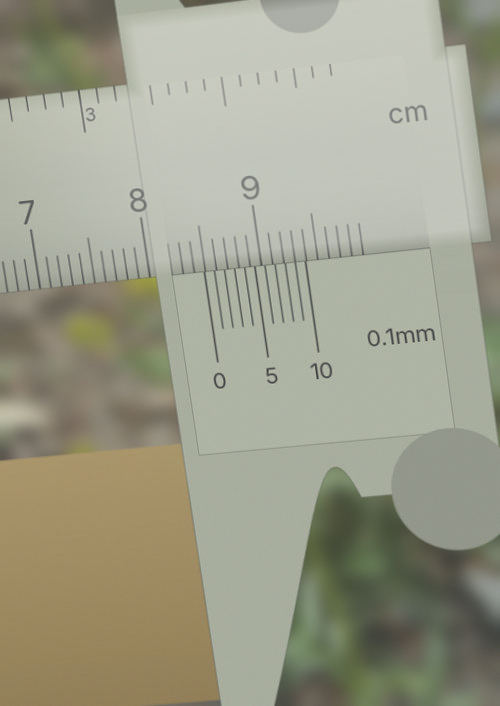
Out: value=84.9 unit=mm
